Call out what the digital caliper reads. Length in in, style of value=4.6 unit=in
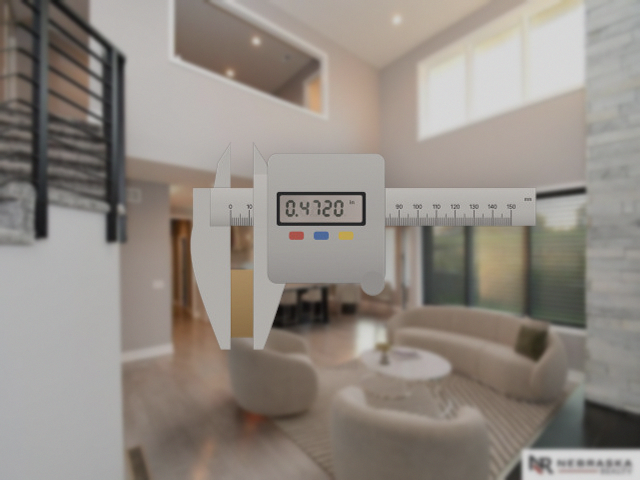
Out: value=0.4720 unit=in
